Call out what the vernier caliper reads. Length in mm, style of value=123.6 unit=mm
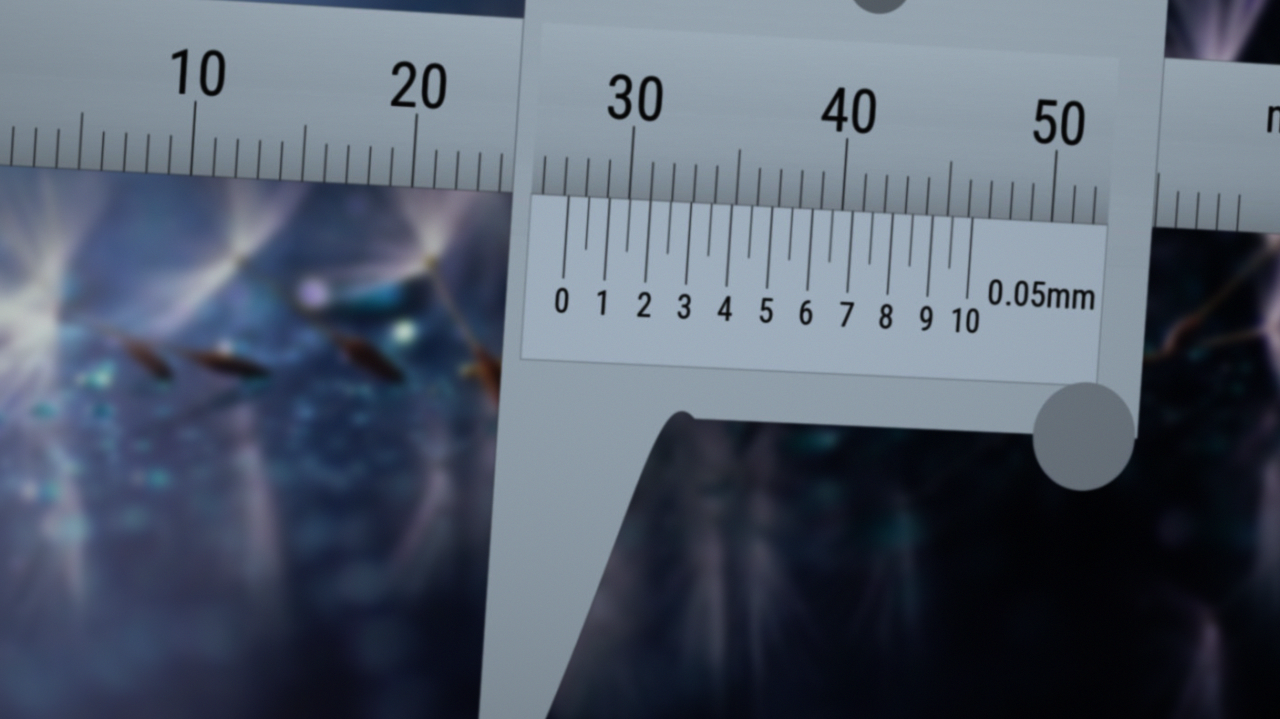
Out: value=27.2 unit=mm
